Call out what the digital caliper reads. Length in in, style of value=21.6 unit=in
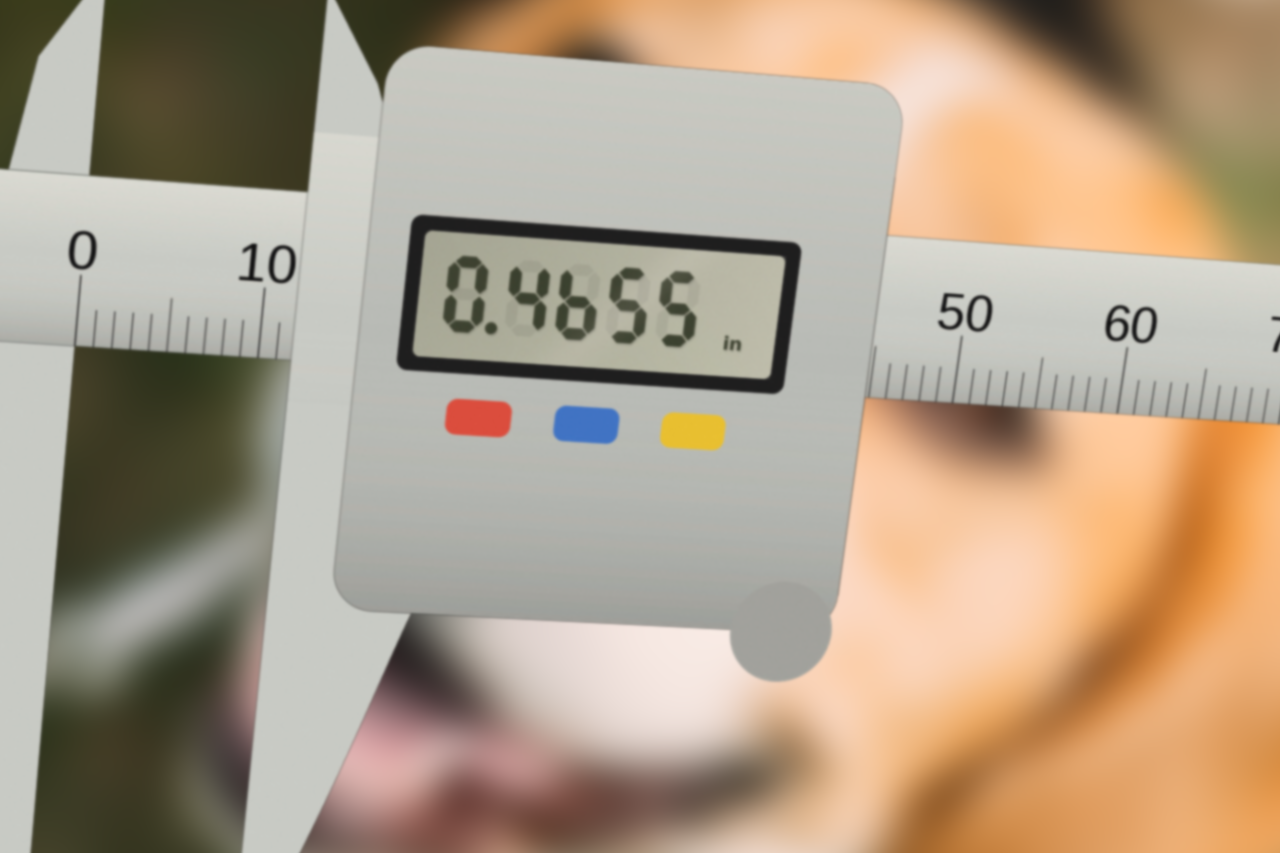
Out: value=0.4655 unit=in
